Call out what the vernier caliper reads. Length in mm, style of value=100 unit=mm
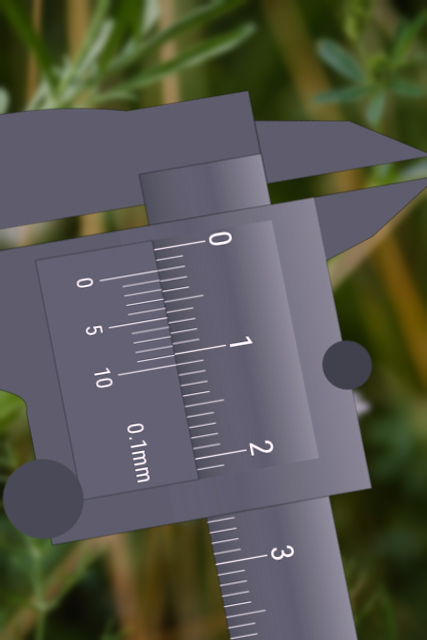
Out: value=2.0 unit=mm
